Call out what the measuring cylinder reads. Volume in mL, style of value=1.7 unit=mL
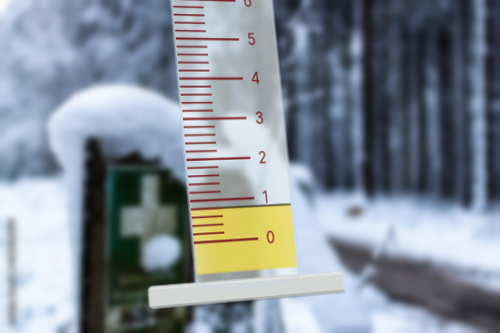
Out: value=0.8 unit=mL
